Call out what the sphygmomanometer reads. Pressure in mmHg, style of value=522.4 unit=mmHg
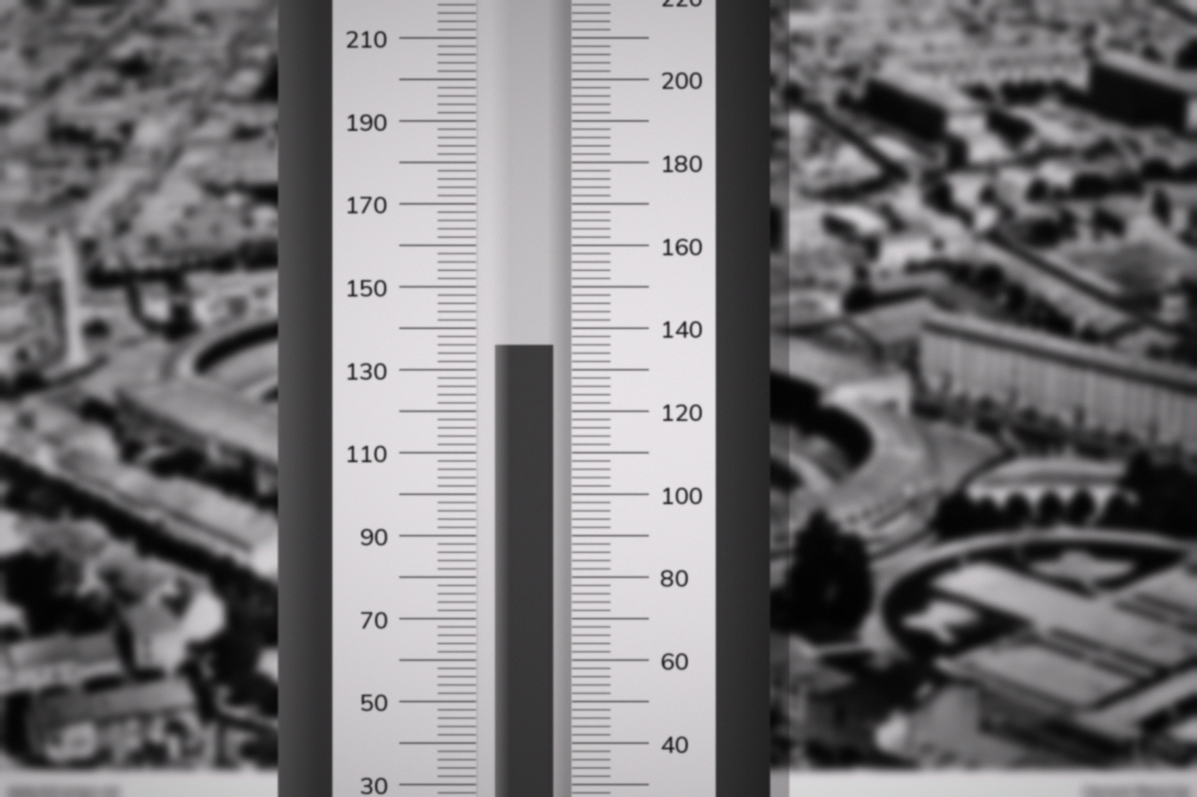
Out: value=136 unit=mmHg
